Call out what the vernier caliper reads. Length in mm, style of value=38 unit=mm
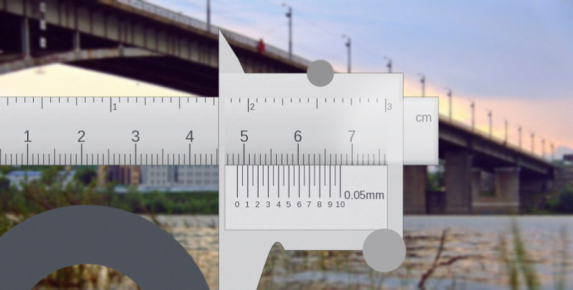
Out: value=48.8 unit=mm
